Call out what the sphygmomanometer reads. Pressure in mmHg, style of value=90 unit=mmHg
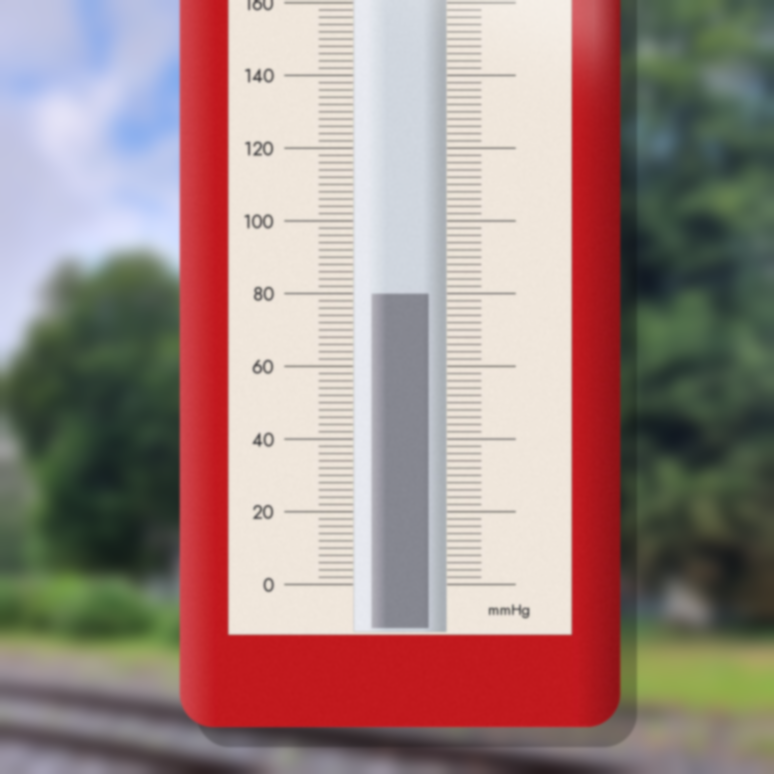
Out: value=80 unit=mmHg
